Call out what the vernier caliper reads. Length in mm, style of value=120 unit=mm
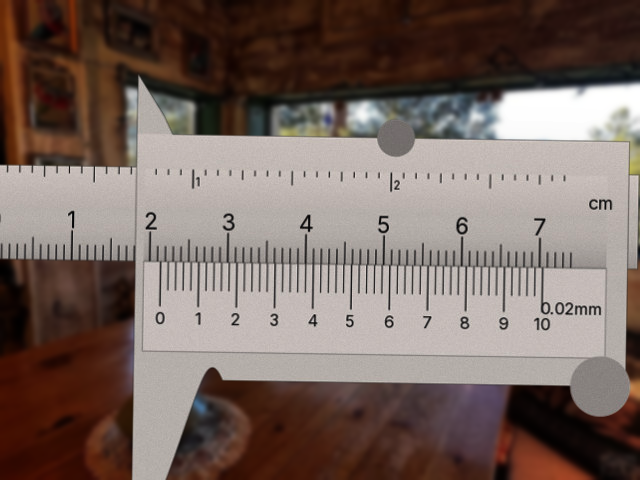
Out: value=21.4 unit=mm
